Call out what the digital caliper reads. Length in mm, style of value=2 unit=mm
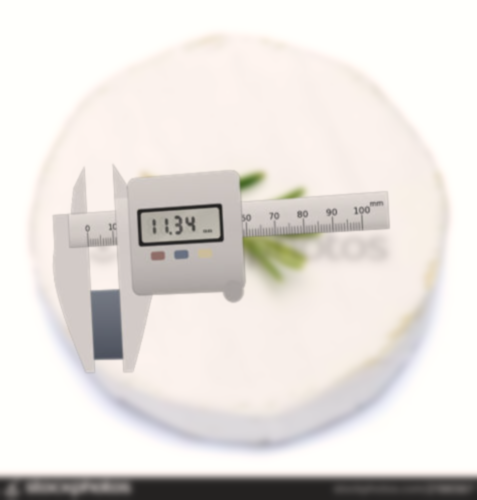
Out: value=11.34 unit=mm
